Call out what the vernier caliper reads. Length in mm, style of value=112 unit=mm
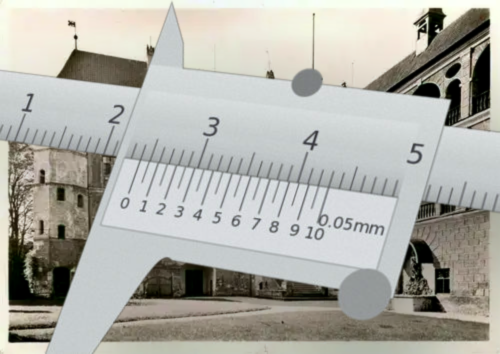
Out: value=24.0 unit=mm
